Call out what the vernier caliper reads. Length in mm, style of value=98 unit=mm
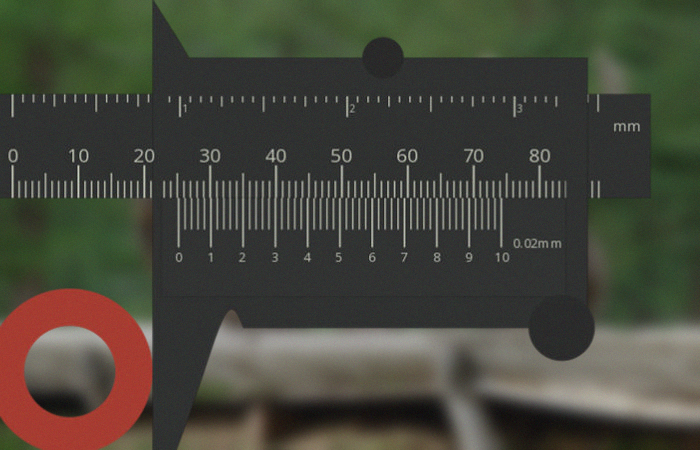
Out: value=25.2 unit=mm
